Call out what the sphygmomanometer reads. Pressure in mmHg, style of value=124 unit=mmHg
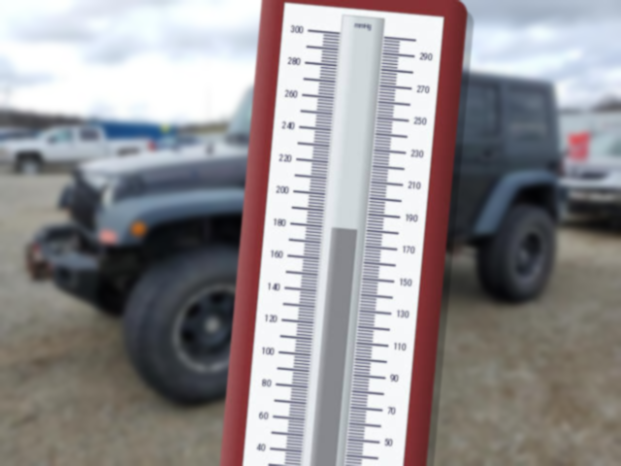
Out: value=180 unit=mmHg
